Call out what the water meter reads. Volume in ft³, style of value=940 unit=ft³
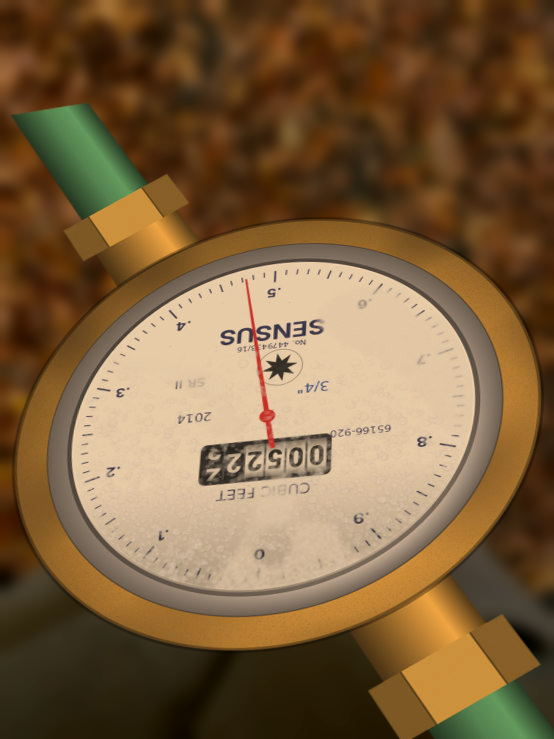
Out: value=5222.47 unit=ft³
